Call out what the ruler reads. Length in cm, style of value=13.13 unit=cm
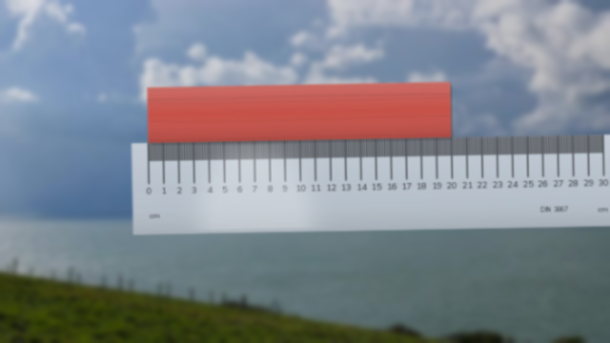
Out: value=20 unit=cm
